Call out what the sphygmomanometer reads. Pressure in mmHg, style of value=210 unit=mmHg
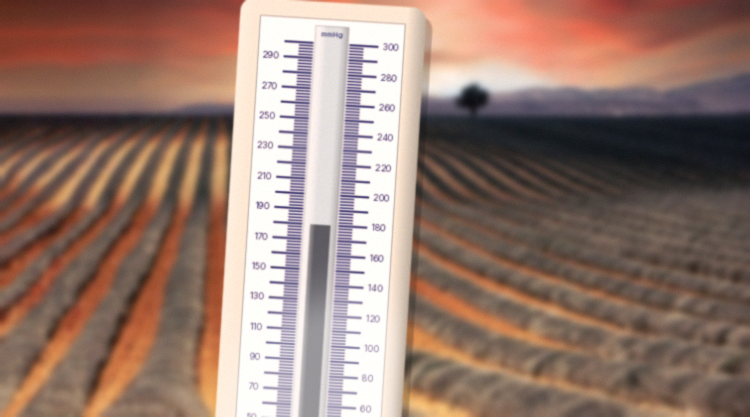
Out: value=180 unit=mmHg
